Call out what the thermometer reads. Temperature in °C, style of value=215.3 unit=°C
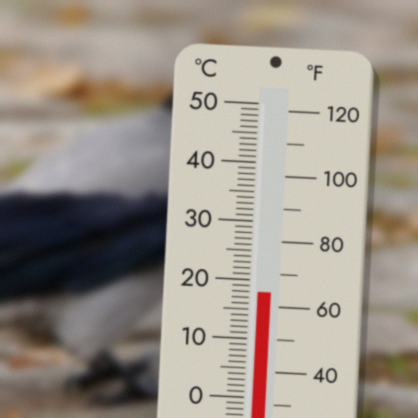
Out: value=18 unit=°C
